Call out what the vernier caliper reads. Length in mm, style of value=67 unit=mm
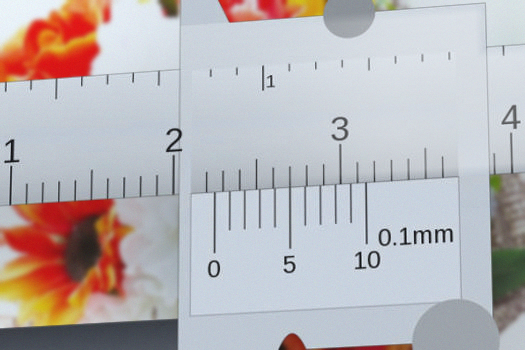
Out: value=22.5 unit=mm
